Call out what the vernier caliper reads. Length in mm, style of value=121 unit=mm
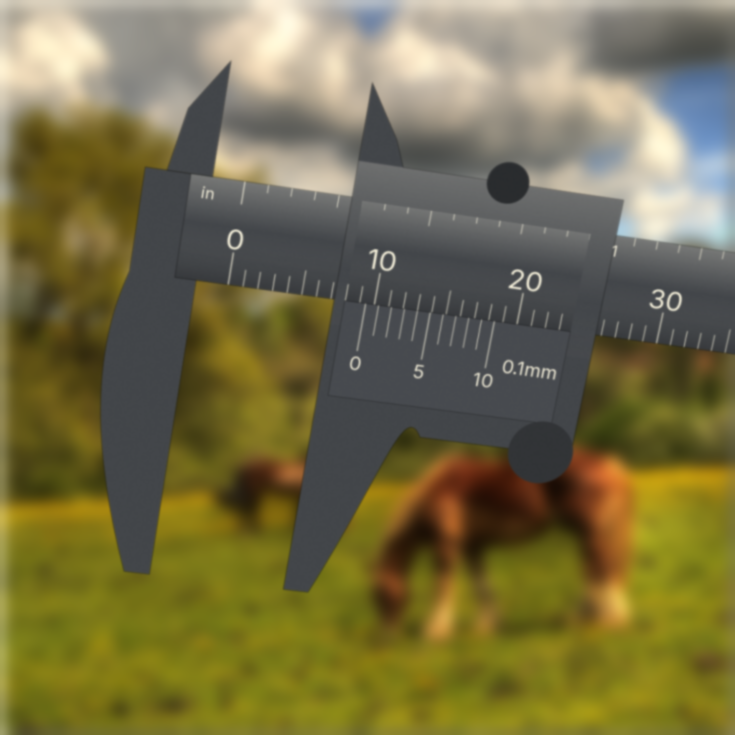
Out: value=9.4 unit=mm
